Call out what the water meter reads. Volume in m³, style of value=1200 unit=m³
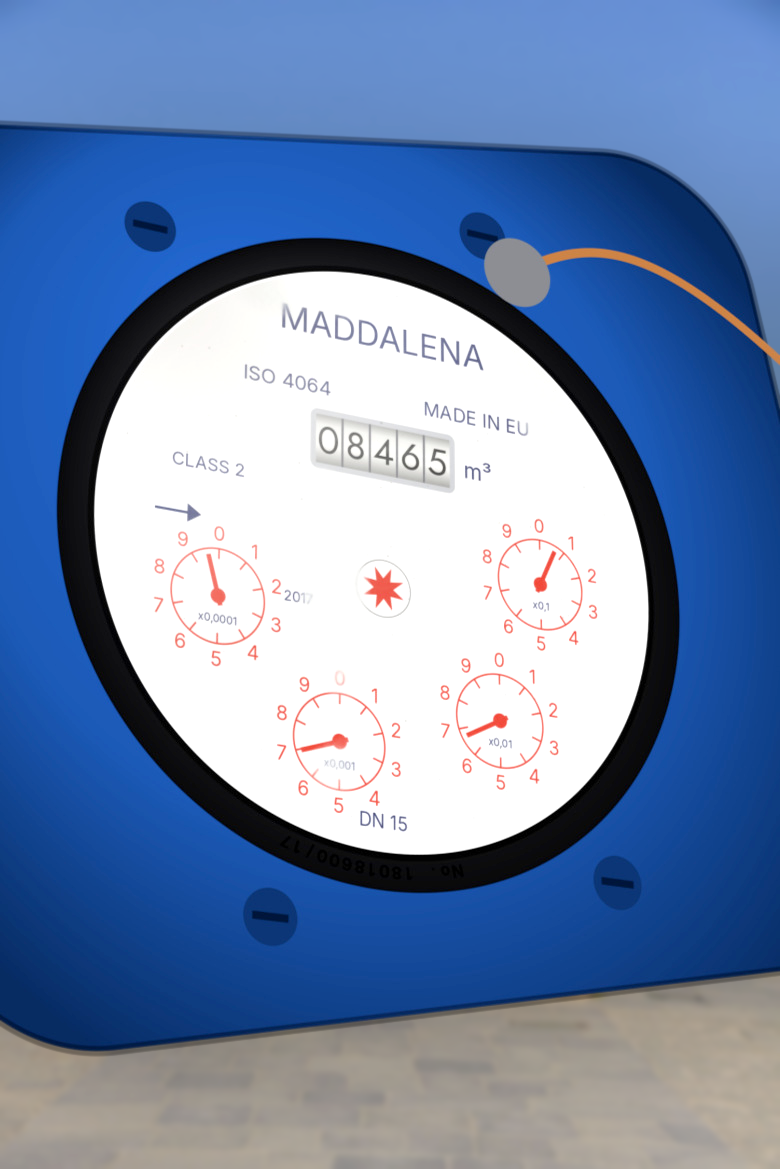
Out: value=8465.0669 unit=m³
